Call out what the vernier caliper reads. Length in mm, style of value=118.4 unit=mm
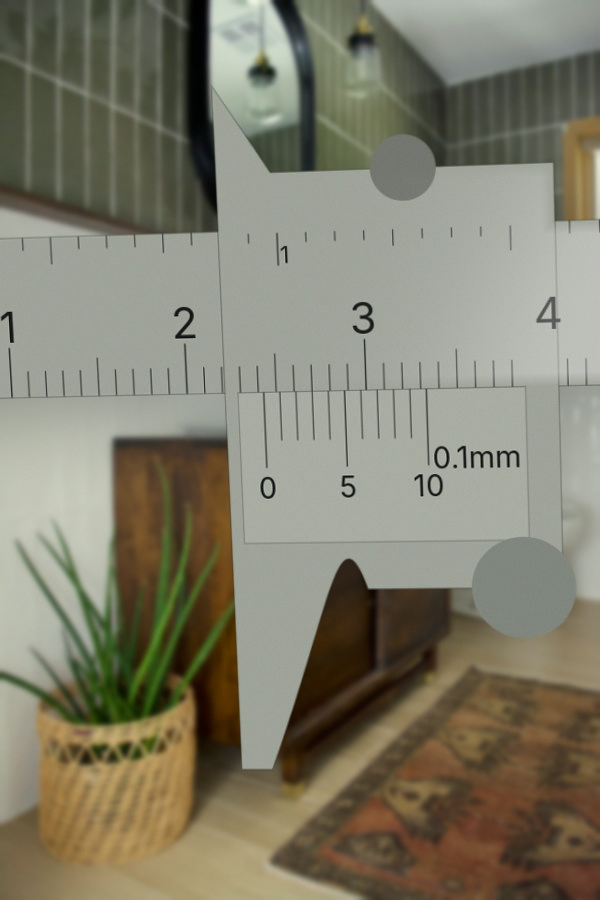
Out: value=24.3 unit=mm
